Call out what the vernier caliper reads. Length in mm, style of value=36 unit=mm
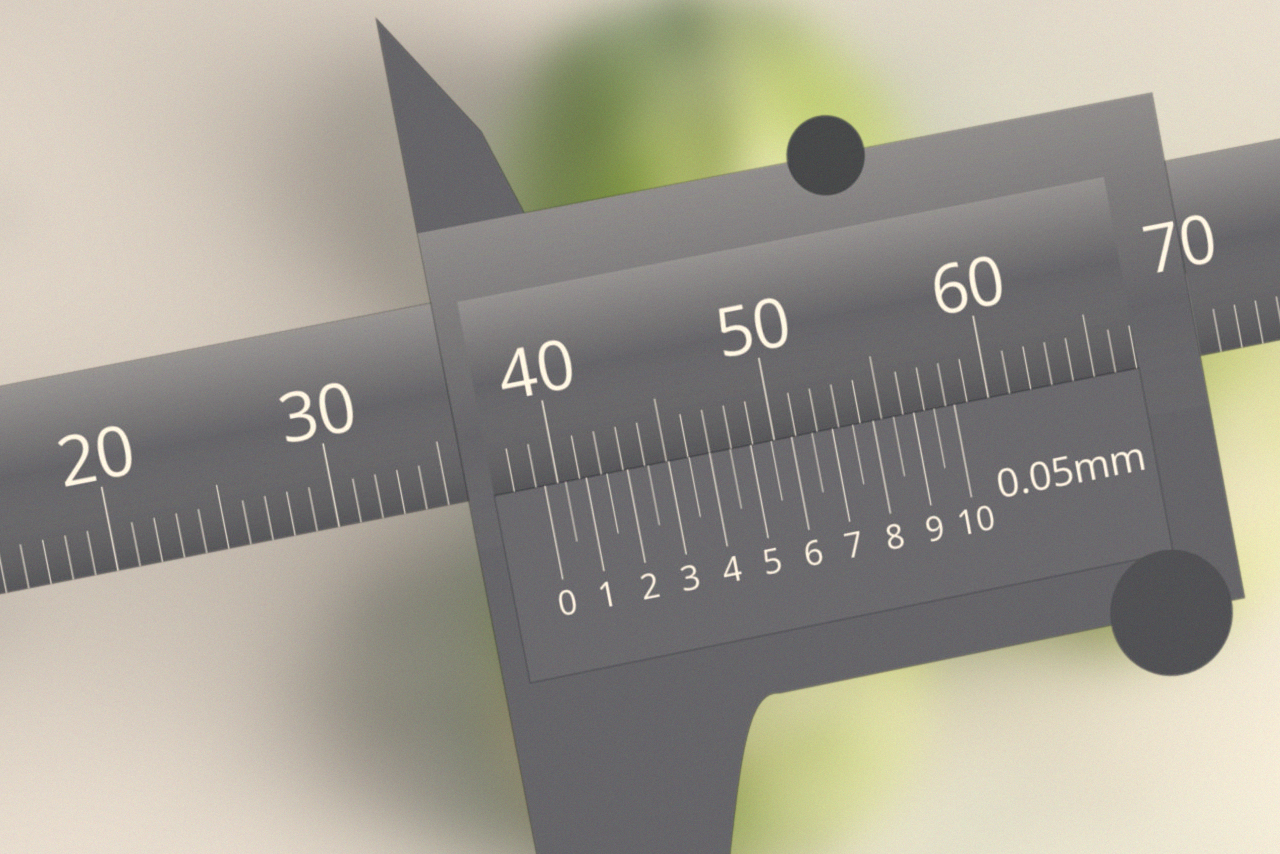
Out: value=39.4 unit=mm
